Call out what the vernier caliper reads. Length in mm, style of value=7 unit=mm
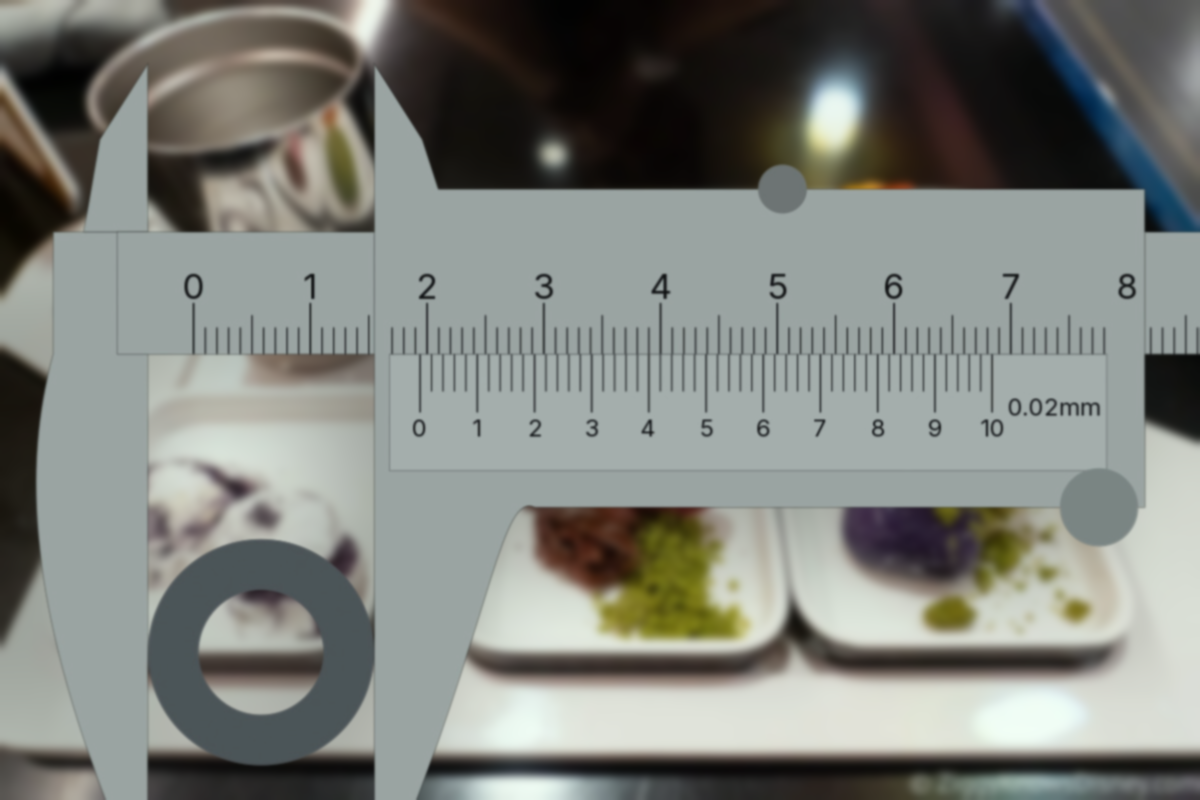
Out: value=19.4 unit=mm
